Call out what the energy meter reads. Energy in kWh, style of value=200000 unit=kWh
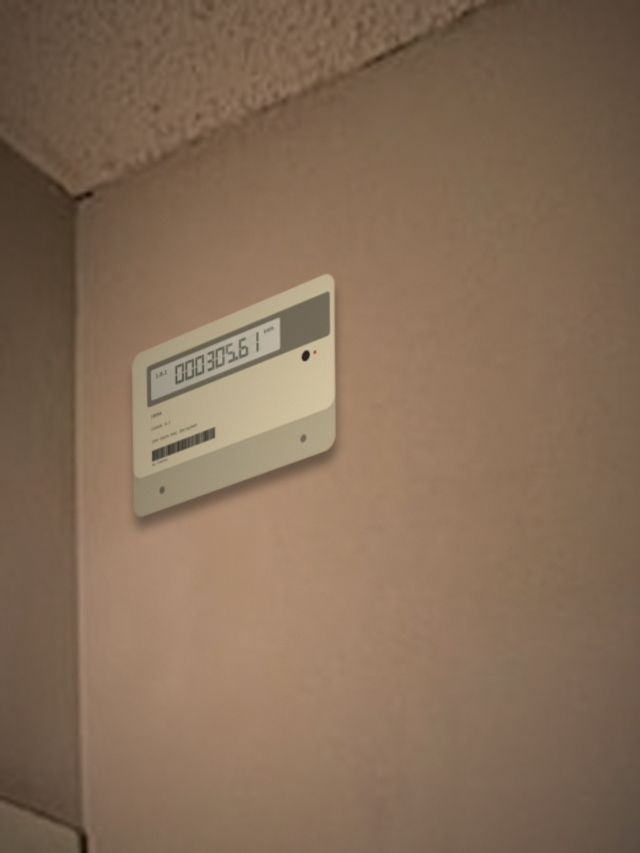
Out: value=305.61 unit=kWh
